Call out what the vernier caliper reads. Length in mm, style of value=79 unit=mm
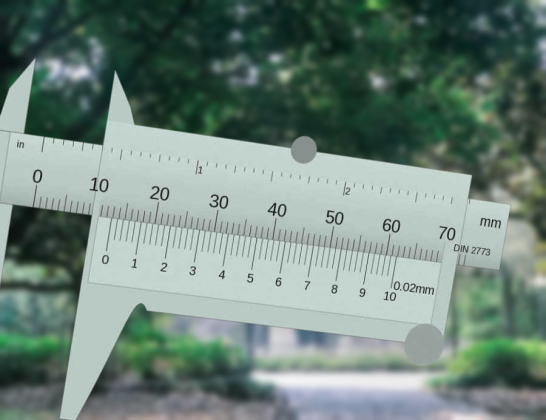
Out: value=12.8 unit=mm
